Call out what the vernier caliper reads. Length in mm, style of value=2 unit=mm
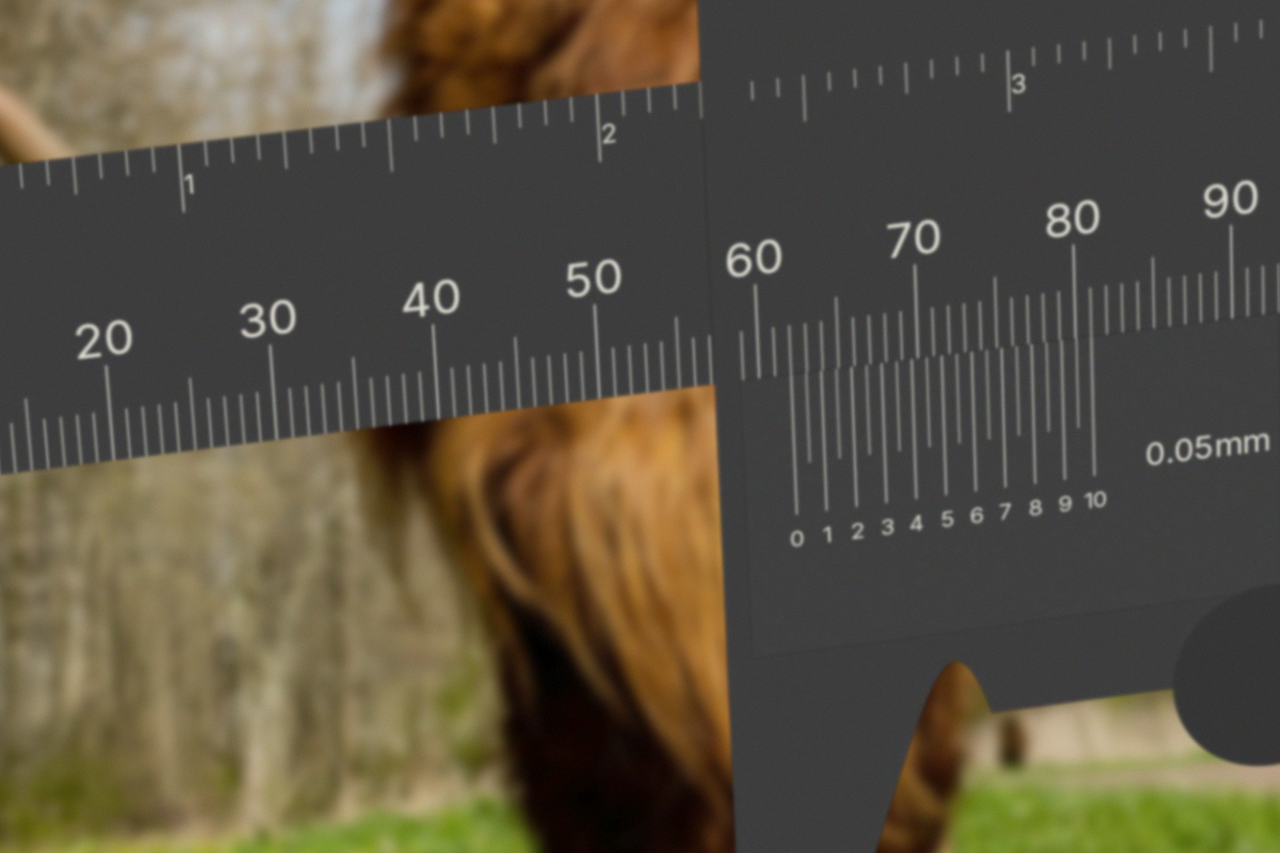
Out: value=62.0 unit=mm
